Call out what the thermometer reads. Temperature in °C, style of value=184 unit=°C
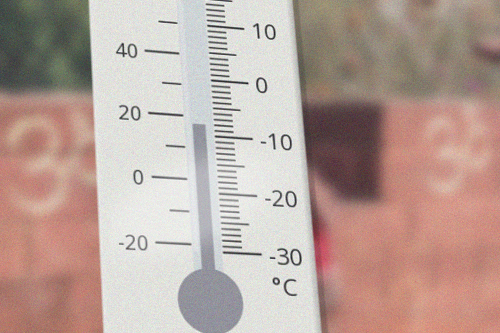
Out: value=-8 unit=°C
